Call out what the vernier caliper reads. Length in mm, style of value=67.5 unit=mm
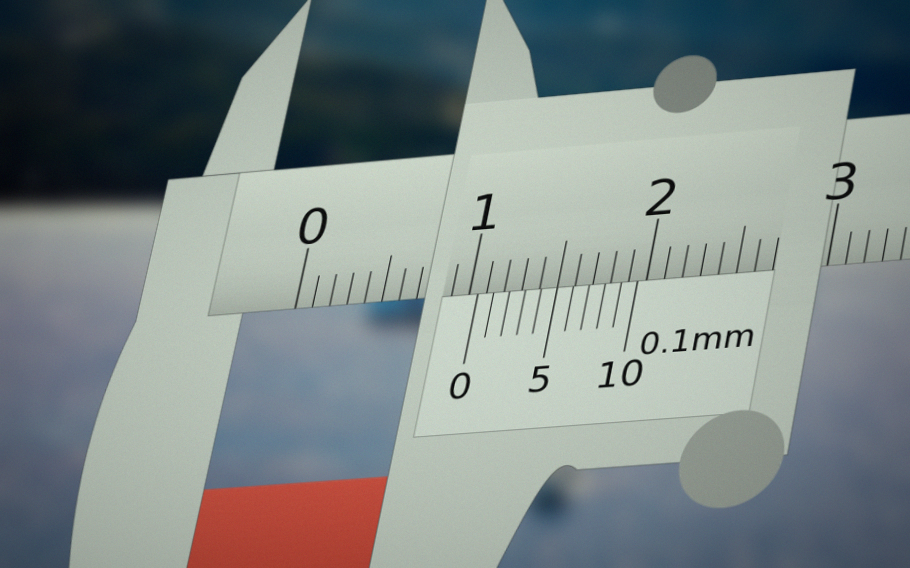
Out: value=10.5 unit=mm
